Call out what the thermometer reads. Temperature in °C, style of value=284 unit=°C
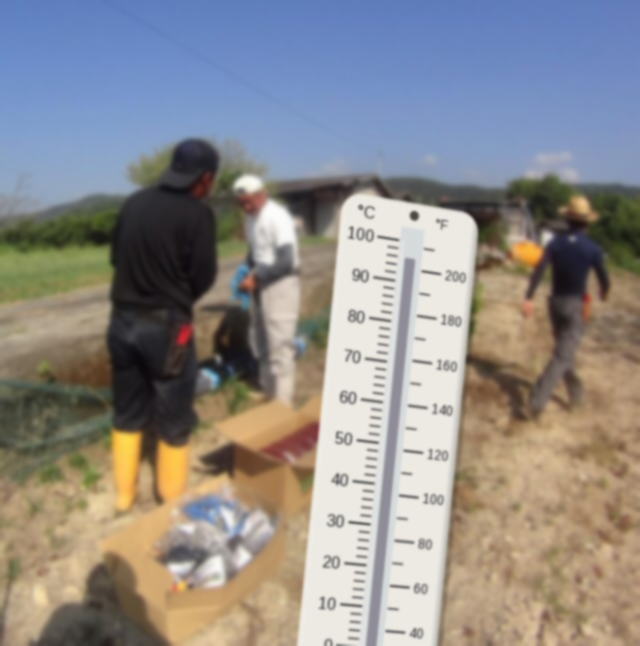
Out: value=96 unit=°C
